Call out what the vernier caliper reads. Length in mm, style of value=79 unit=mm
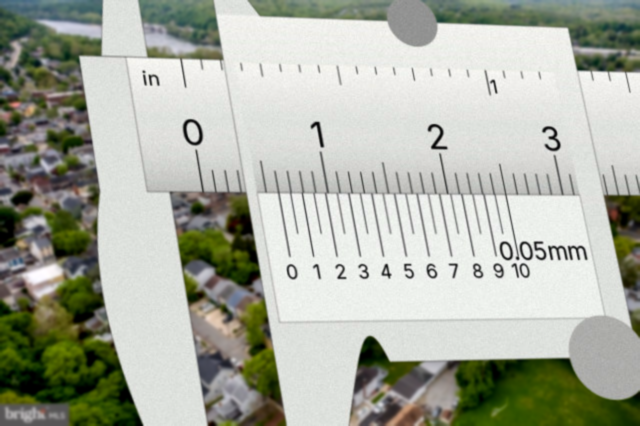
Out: value=6.0 unit=mm
